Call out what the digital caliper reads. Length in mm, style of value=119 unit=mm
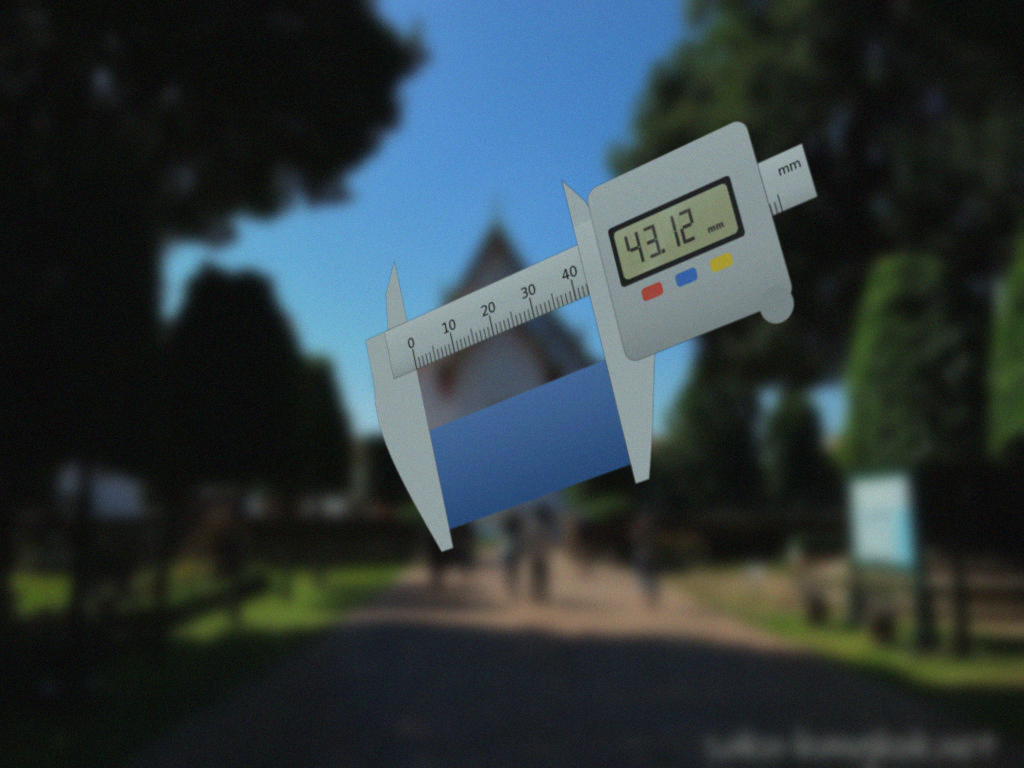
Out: value=43.12 unit=mm
